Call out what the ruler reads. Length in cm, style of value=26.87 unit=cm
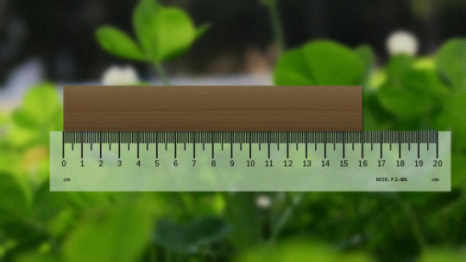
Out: value=16 unit=cm
